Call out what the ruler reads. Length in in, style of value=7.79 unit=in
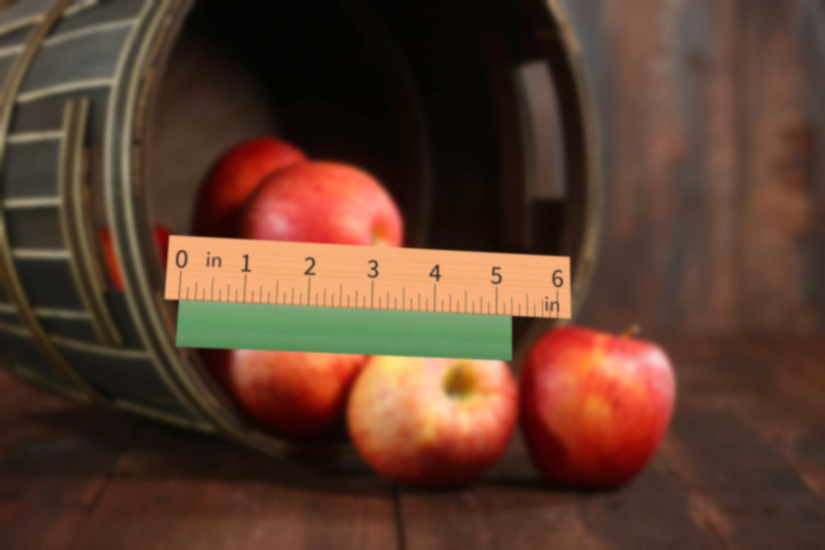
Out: value=5.25 unit=in
